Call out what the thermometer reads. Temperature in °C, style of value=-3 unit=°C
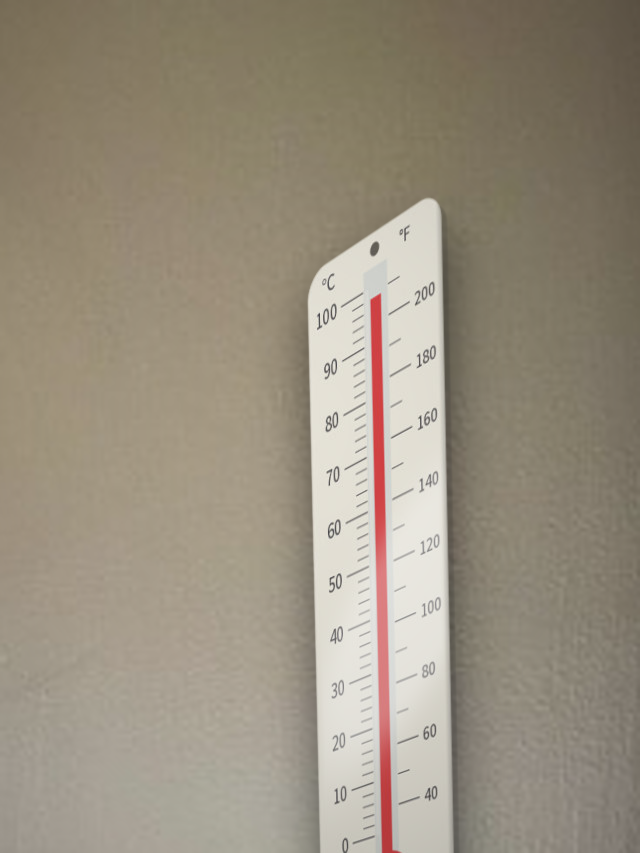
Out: value=98 unit=°C
